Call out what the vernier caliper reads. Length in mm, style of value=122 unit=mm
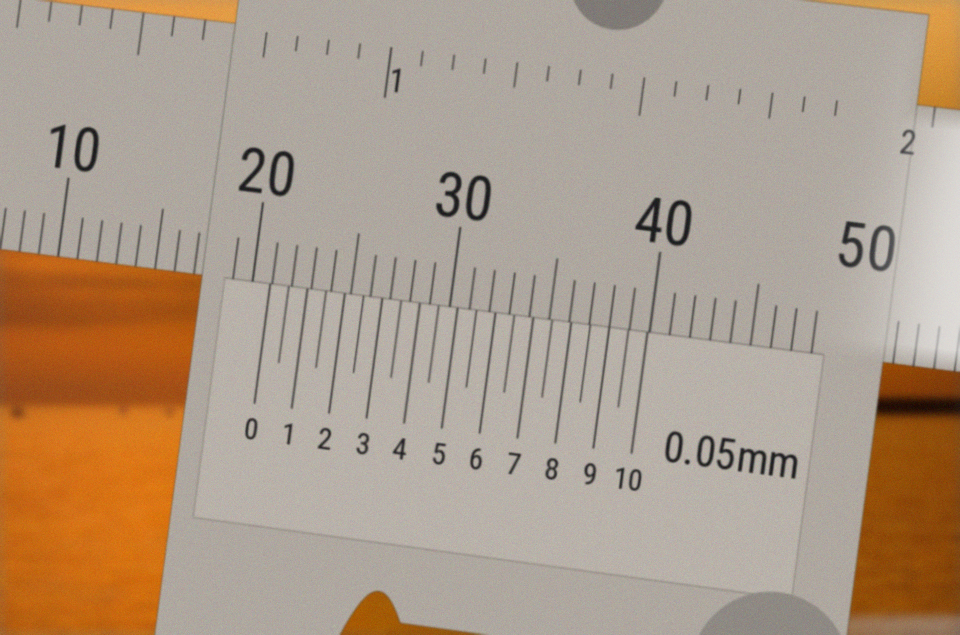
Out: value=20.9 unit=mm
